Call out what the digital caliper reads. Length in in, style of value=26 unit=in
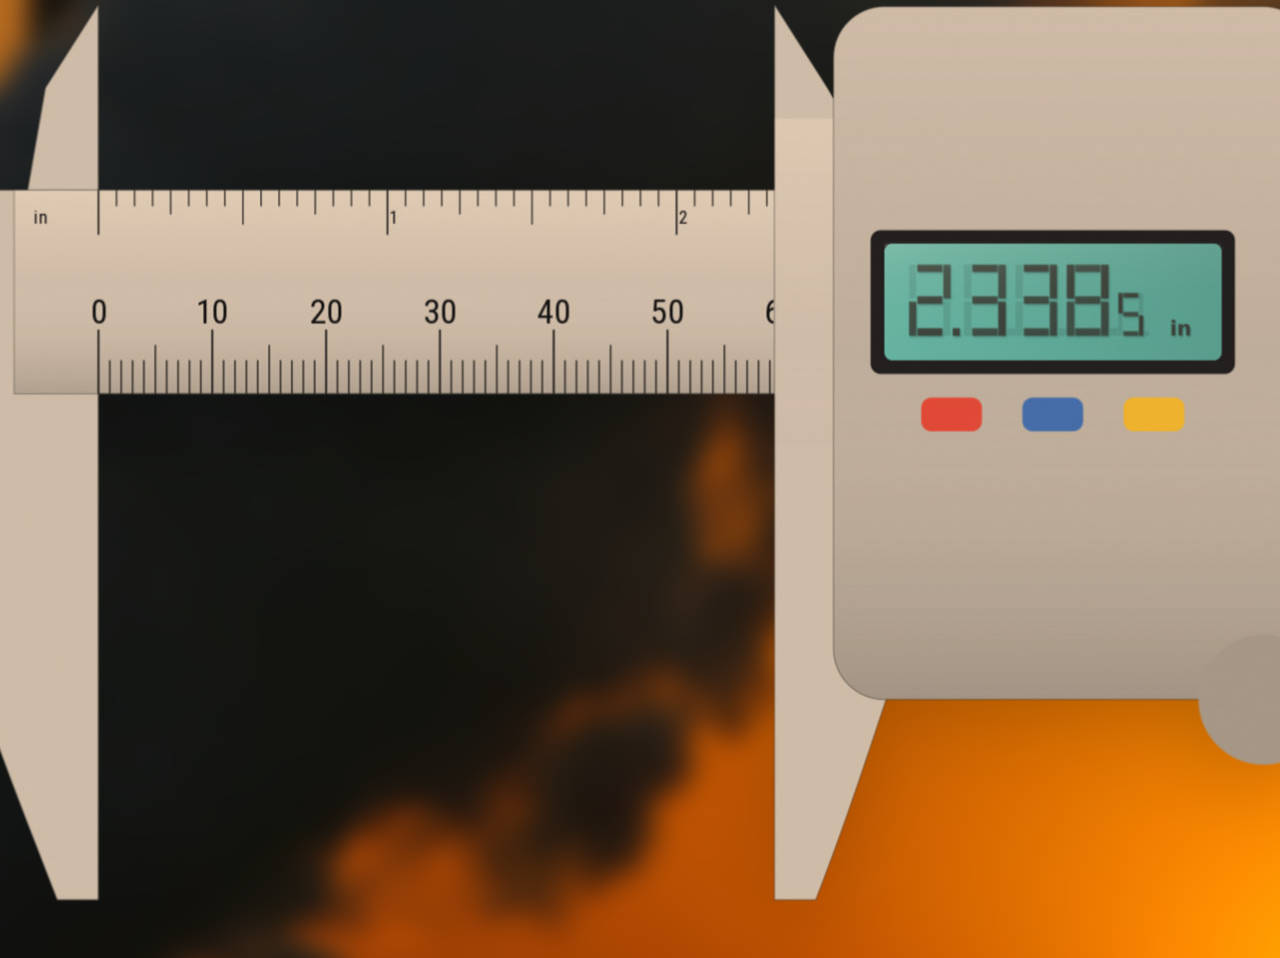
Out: value=2.3385 unit=in
